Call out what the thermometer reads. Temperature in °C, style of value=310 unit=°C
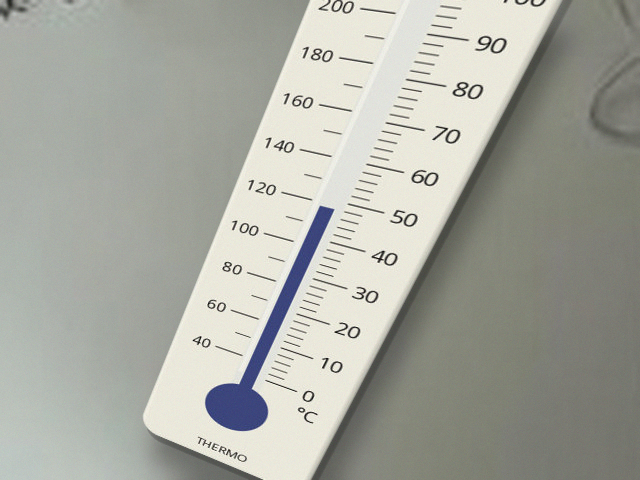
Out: value=48 unit=°C
